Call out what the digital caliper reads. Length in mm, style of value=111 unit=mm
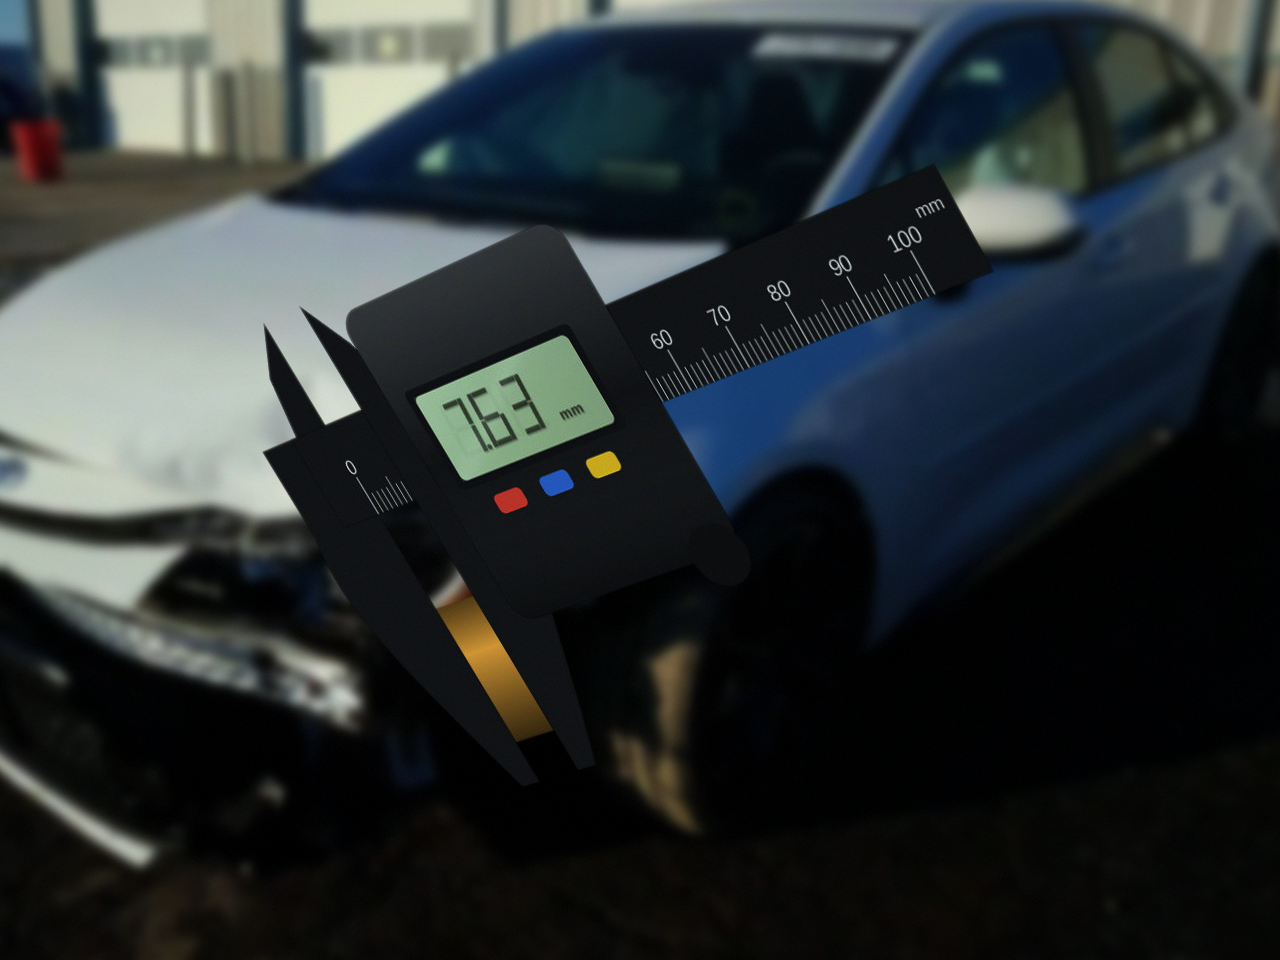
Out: value=7.63 unit=mm
